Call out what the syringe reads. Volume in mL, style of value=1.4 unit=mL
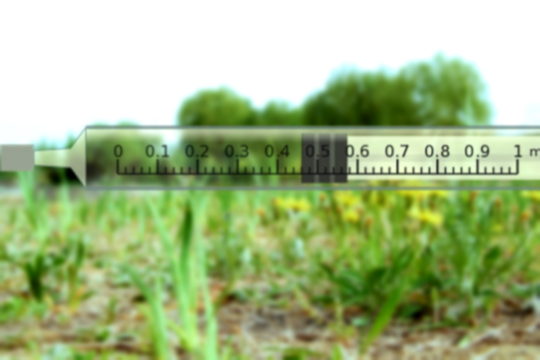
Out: value=0.46 unit=mL
